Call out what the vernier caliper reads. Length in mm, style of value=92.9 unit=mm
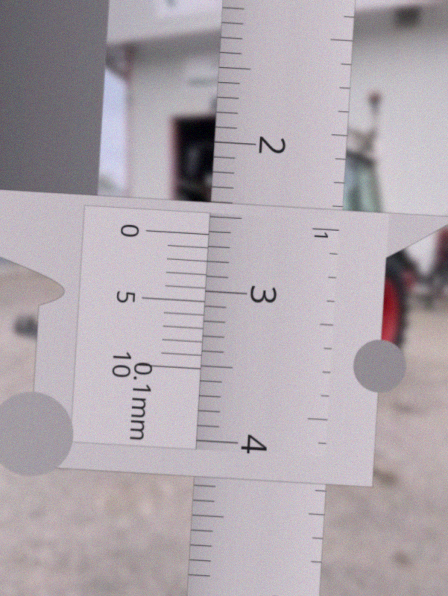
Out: value=26.2 unit=mm
